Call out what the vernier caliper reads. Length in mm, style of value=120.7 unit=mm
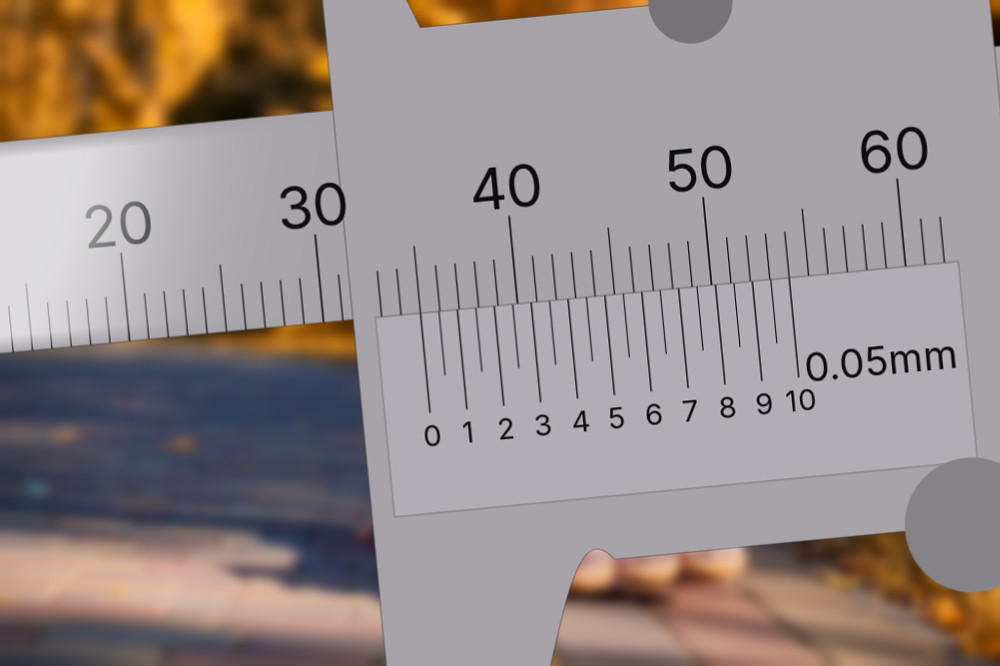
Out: value=35.0 unit=mm
